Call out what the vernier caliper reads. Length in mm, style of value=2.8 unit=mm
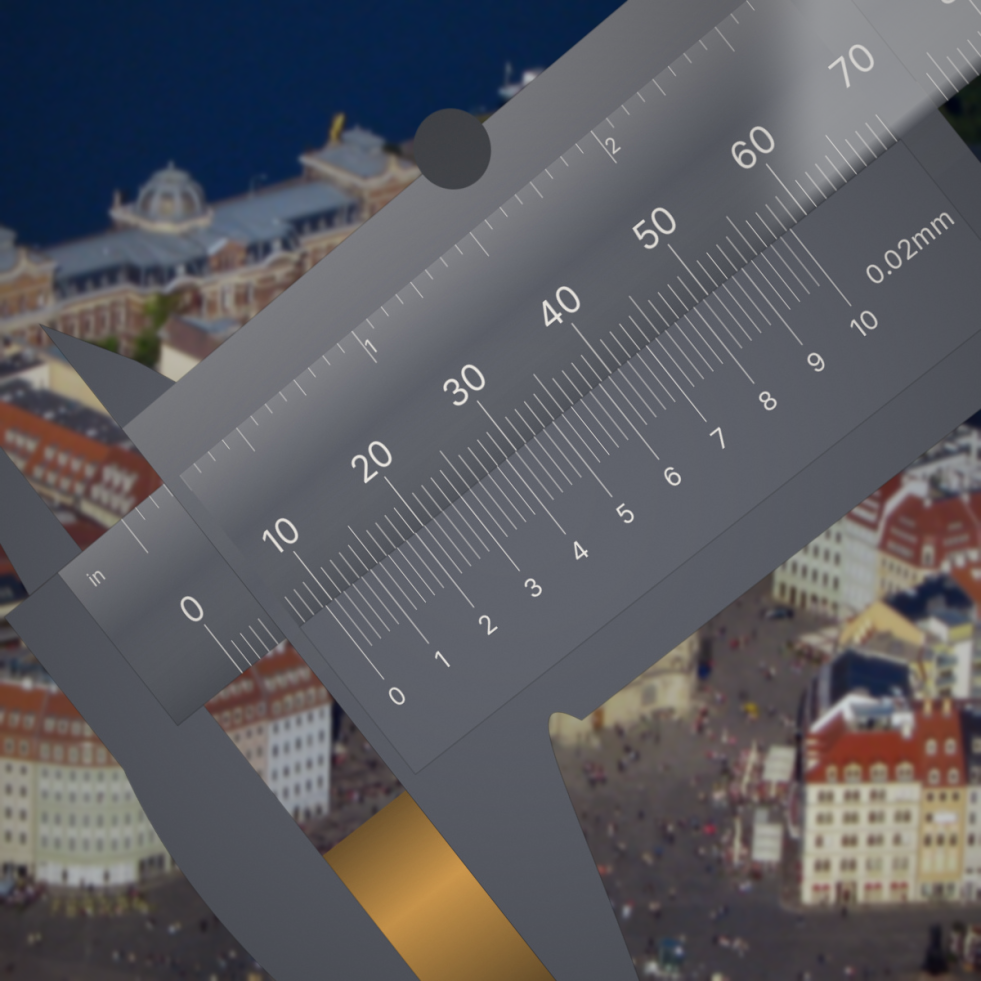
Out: value=9.3 unit=mm
